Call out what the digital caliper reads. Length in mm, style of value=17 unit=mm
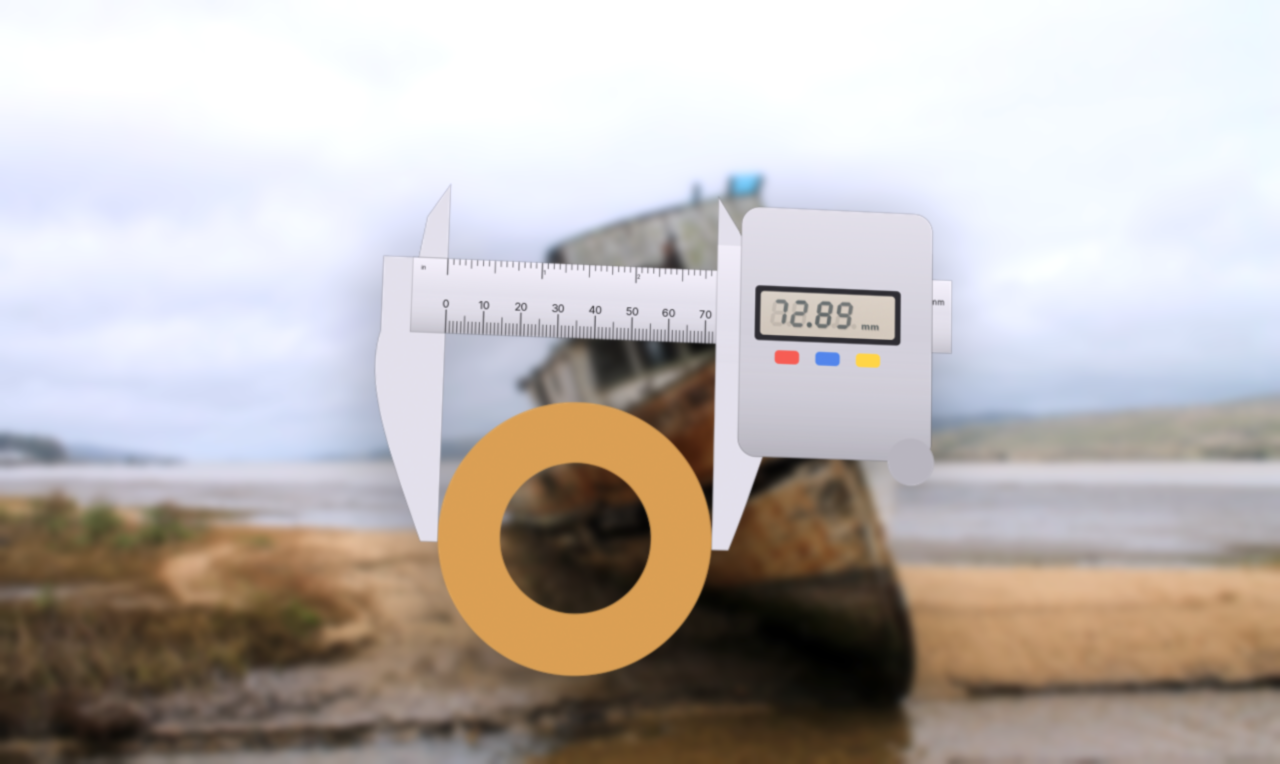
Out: value=72.89 unit=mm
